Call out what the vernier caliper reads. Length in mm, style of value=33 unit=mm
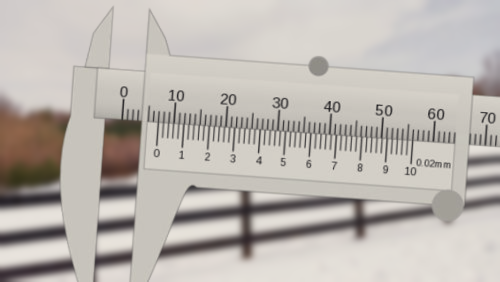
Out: value=7.0 unit=mm
